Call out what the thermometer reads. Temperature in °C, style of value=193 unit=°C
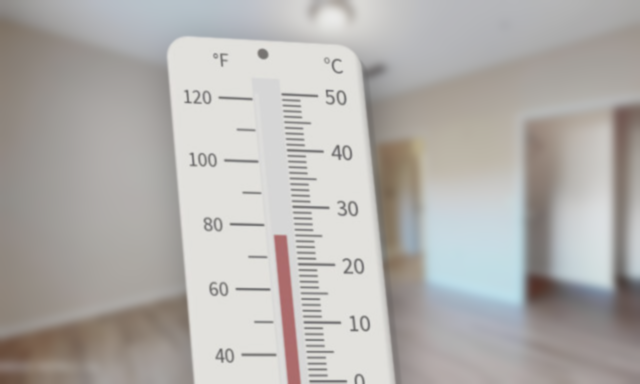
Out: value=25 unit=°C
